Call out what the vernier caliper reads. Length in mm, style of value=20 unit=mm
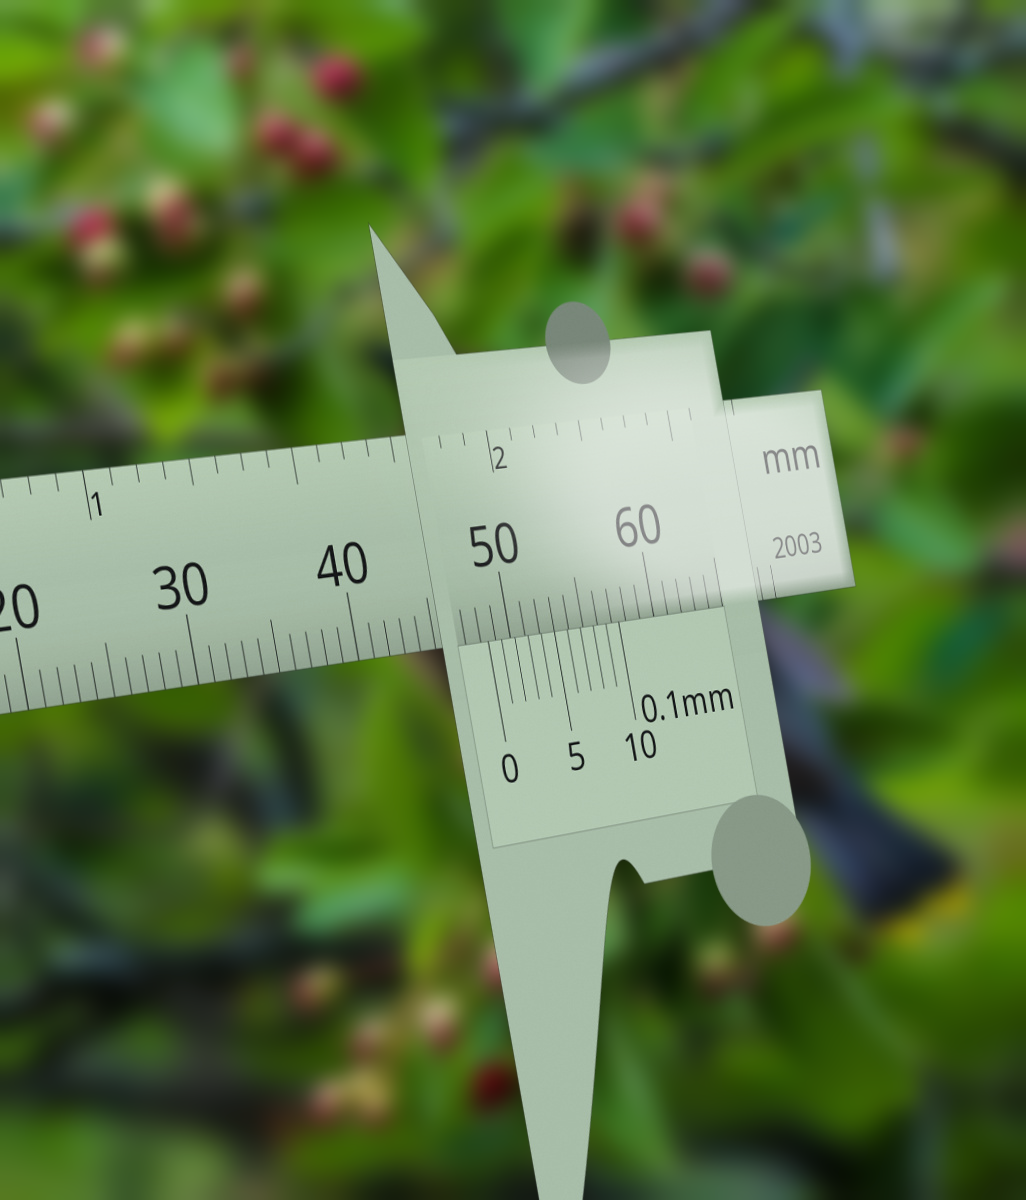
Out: value=48.5 unit=mm
